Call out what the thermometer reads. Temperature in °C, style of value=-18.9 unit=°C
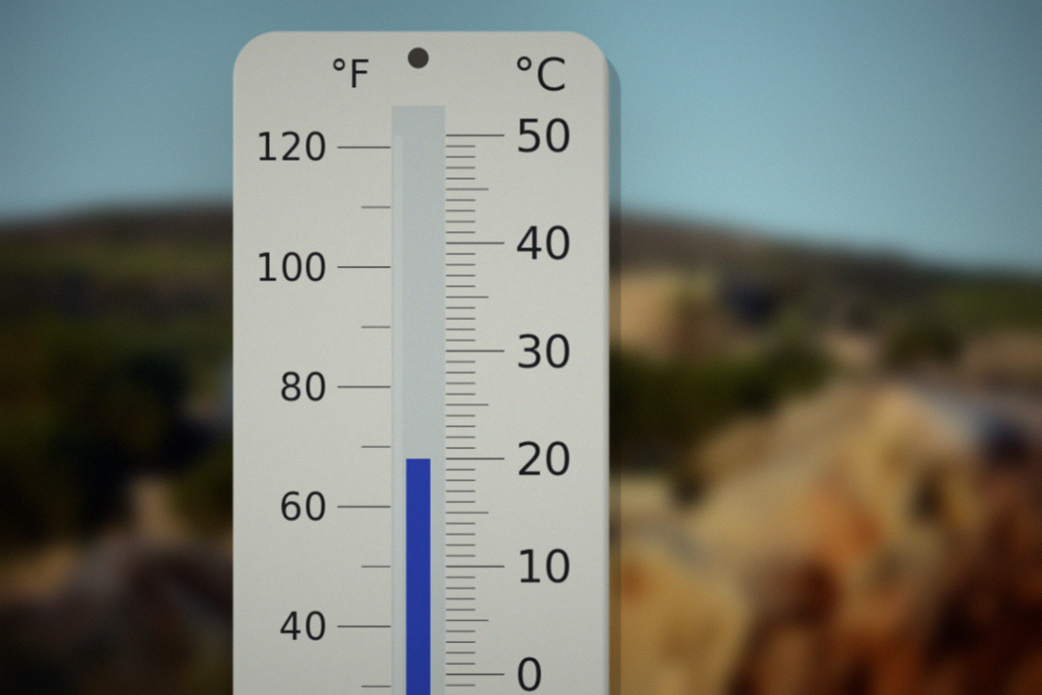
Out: value=20 unit=°C
